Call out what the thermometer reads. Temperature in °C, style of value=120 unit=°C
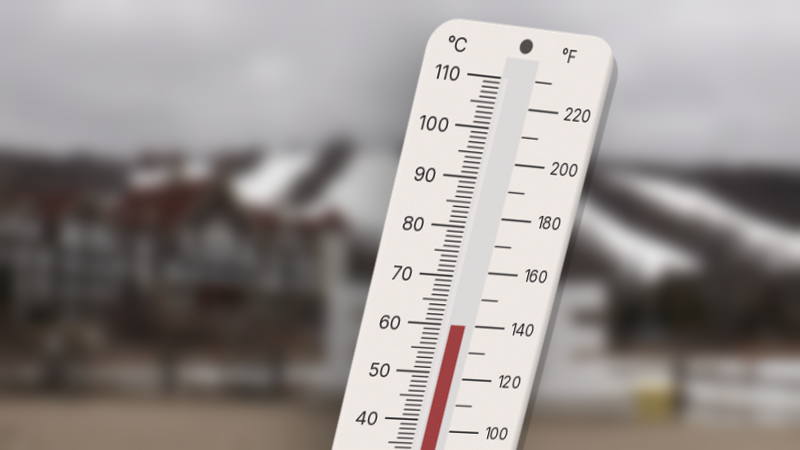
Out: value=60 unit=°C
